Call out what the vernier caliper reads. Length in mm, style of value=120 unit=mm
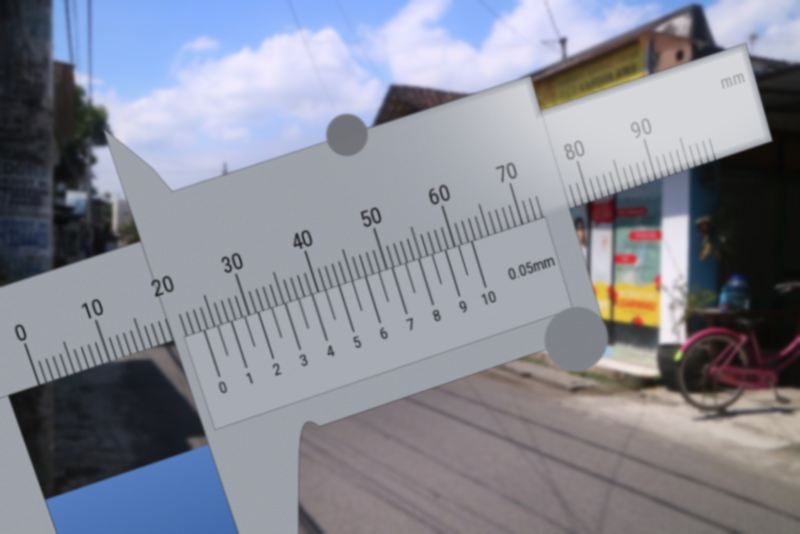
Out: value=23.5 unit=mm
